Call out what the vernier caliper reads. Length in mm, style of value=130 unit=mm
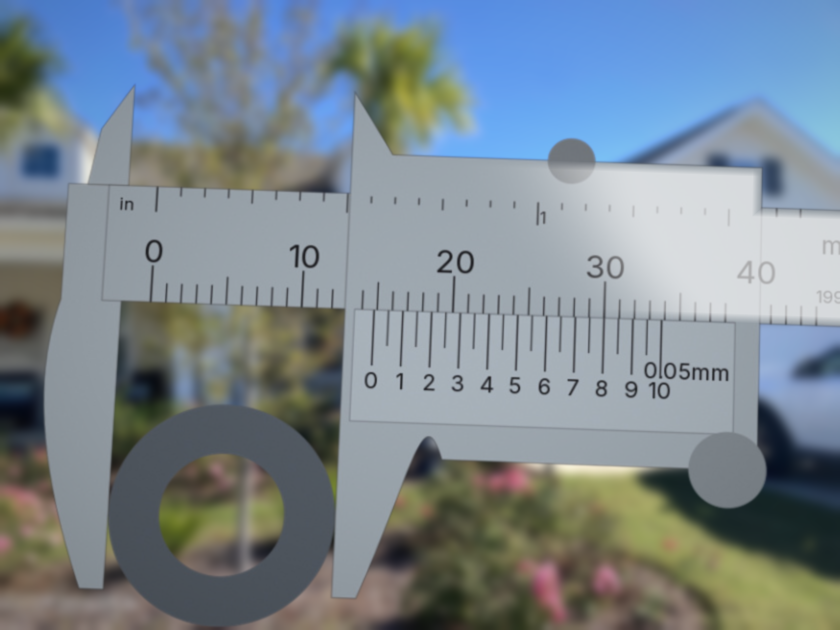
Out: value=14.8 unit=mm
